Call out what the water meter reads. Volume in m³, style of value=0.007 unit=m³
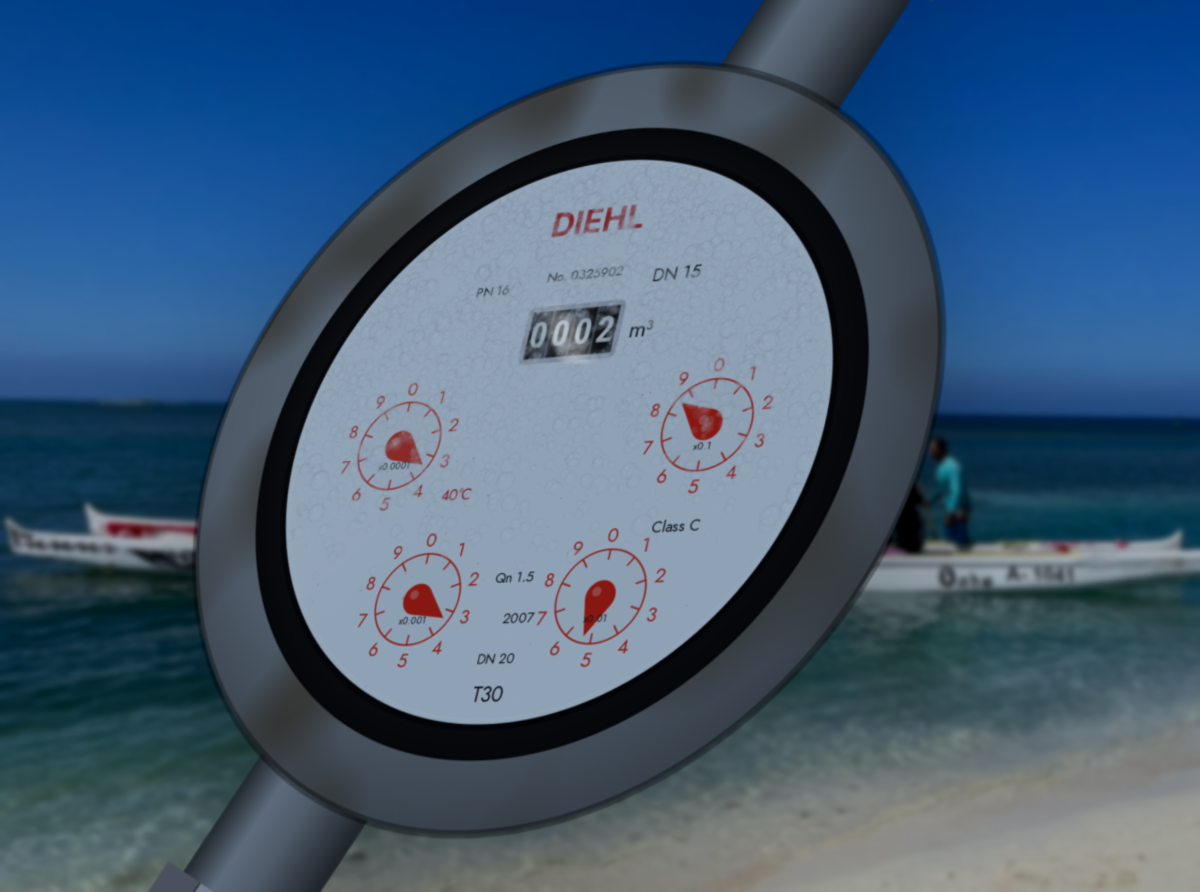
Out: value=2.8533 unit=m³
